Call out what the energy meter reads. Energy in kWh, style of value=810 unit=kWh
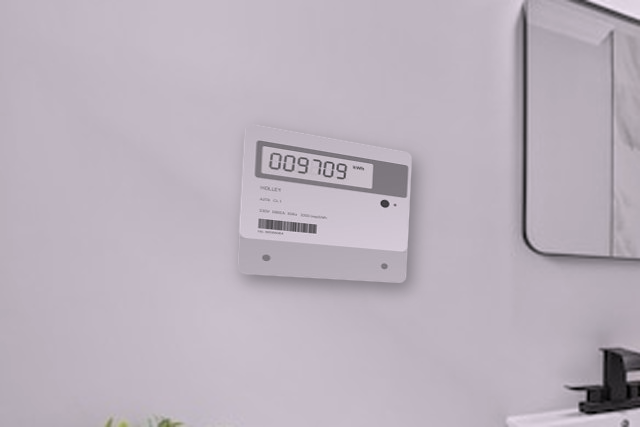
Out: value=9709 unit=kWh
